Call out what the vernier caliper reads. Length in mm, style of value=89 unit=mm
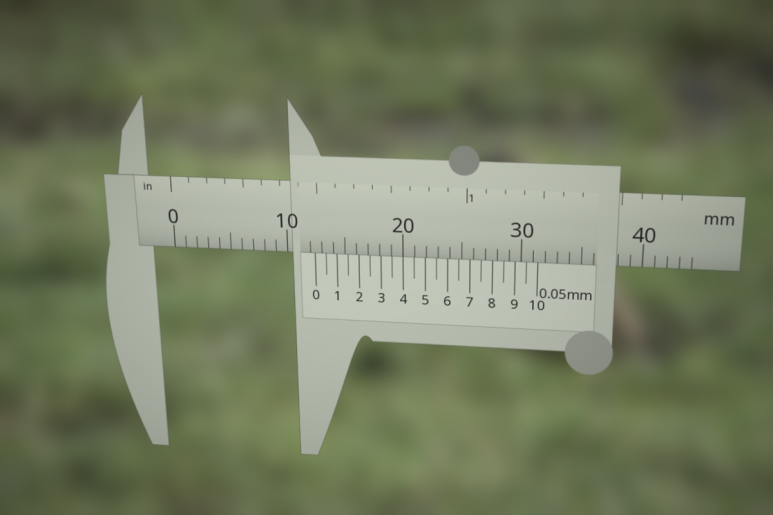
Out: value=12.4 unit=mm
